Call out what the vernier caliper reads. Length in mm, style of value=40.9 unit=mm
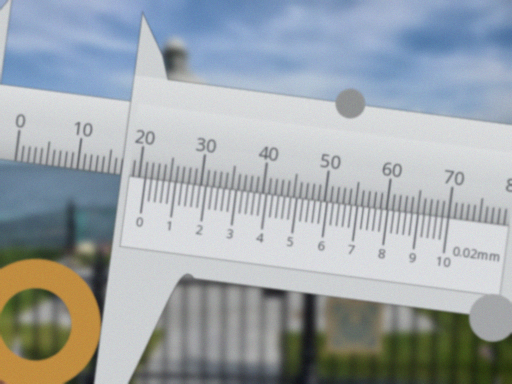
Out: value=21.0 unit=mm
